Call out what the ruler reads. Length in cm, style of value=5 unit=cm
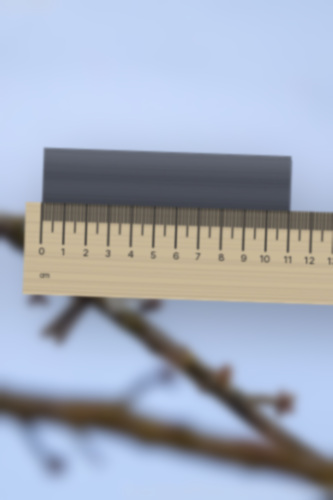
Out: value=11 unit=cm
